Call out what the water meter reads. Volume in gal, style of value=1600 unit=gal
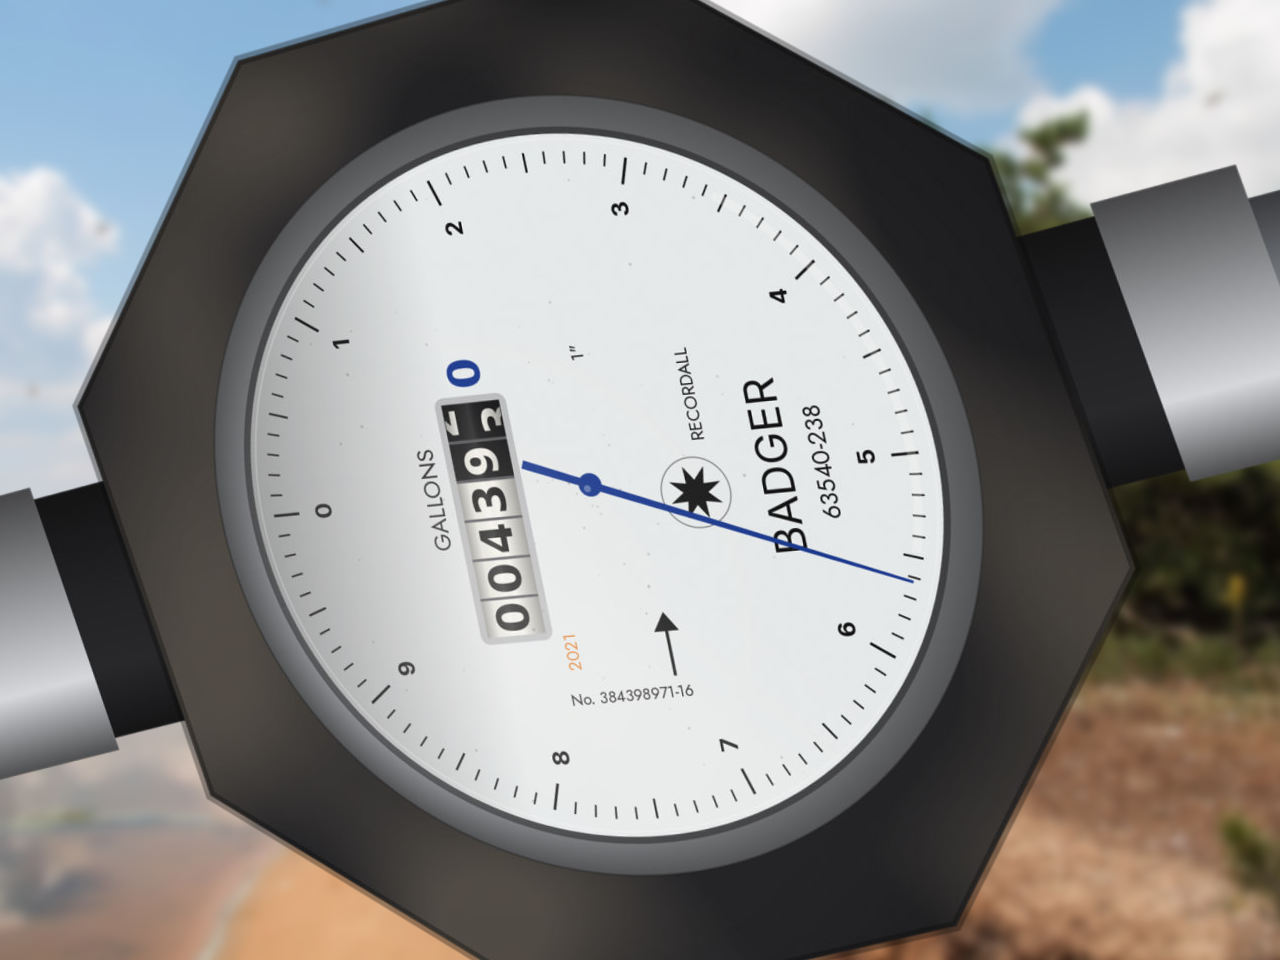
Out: value=43925.6 unit=gal
